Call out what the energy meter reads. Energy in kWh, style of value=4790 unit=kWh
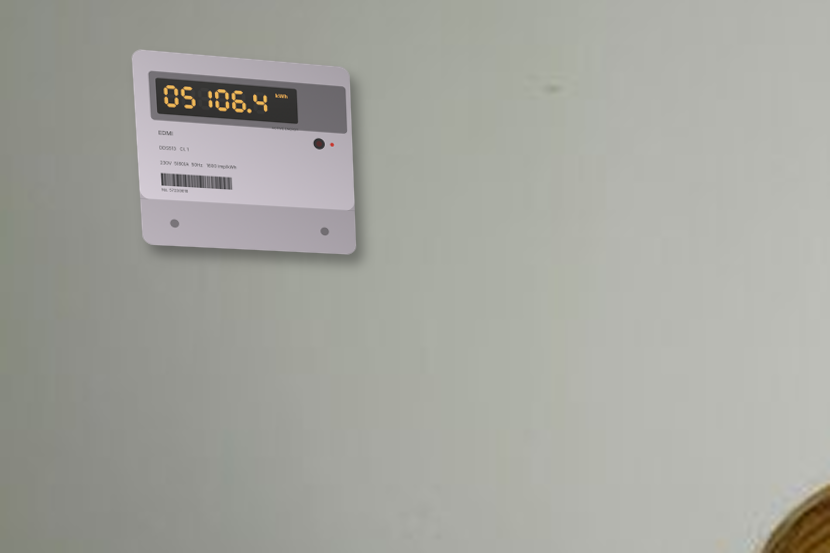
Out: value=5106.4 unit=kWh
